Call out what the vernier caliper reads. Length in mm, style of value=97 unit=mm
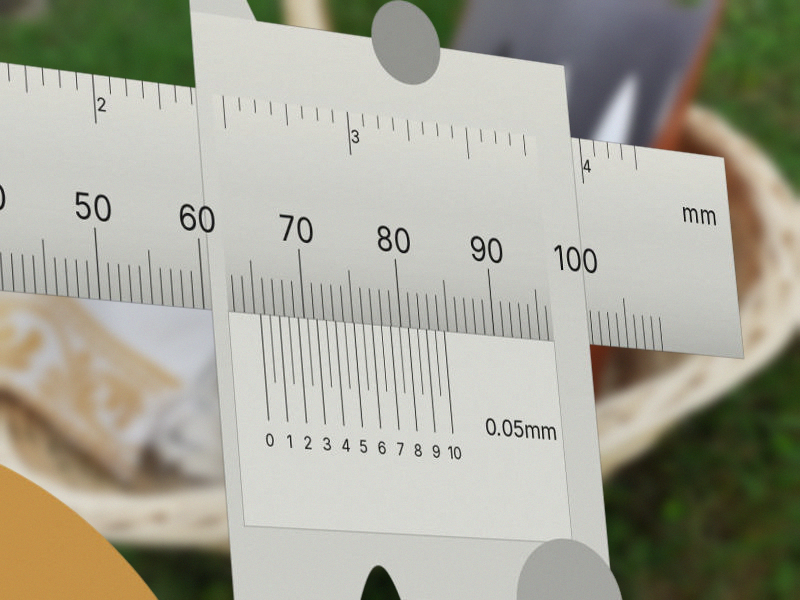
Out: value=65.6 unit=mm
